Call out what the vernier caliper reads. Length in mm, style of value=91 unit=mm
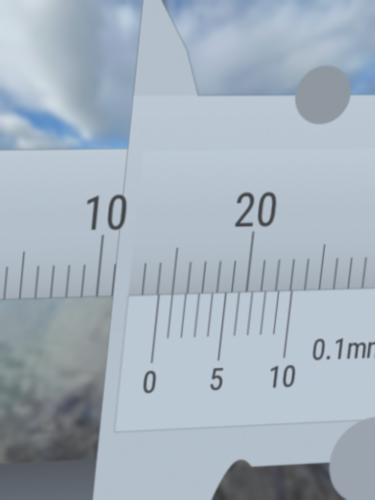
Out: value=14.1 unit=mm
